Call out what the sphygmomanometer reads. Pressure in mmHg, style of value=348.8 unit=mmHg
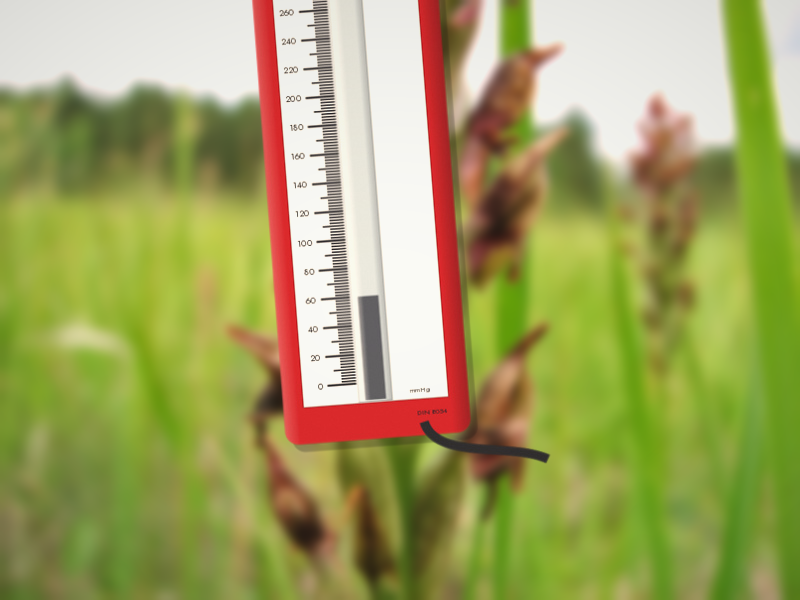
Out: value=60 unit=mmHg
